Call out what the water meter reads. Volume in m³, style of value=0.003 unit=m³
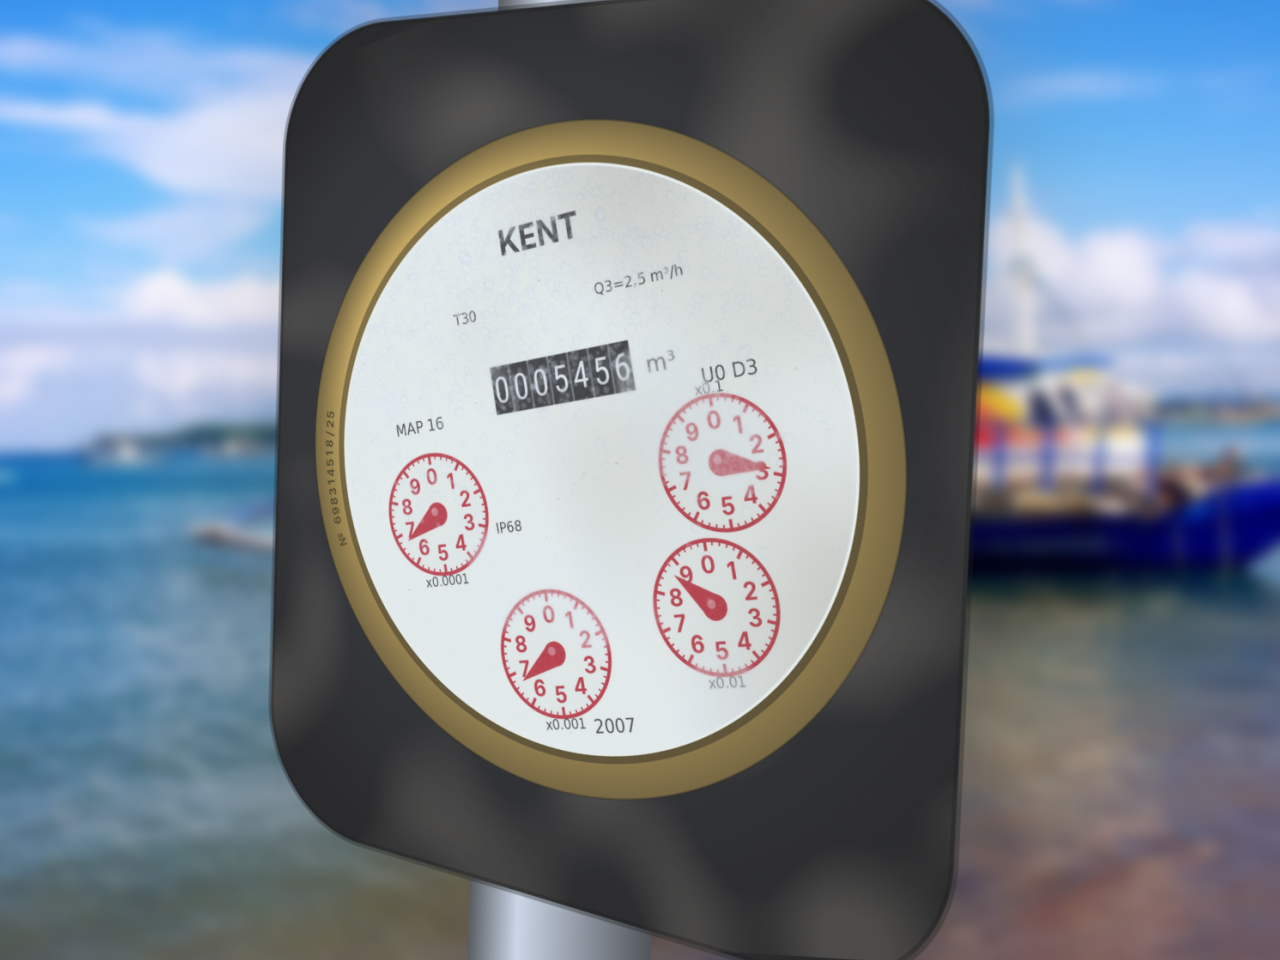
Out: value=5456.2866 unit=m³
